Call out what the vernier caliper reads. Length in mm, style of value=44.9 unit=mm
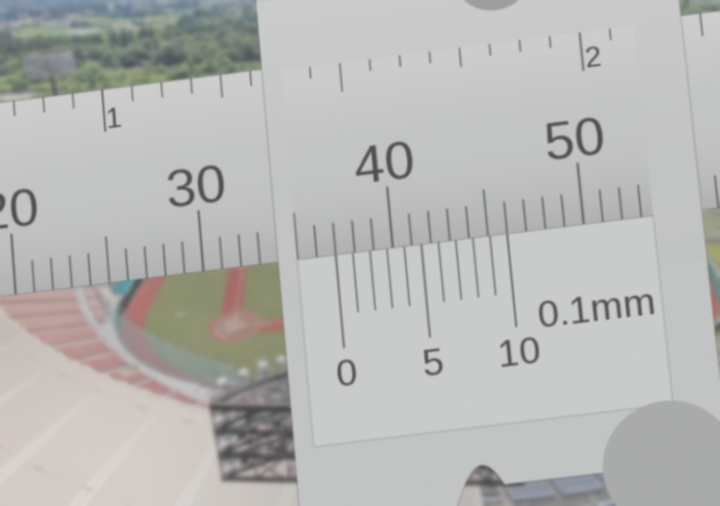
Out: value=37.0 unit=mm
